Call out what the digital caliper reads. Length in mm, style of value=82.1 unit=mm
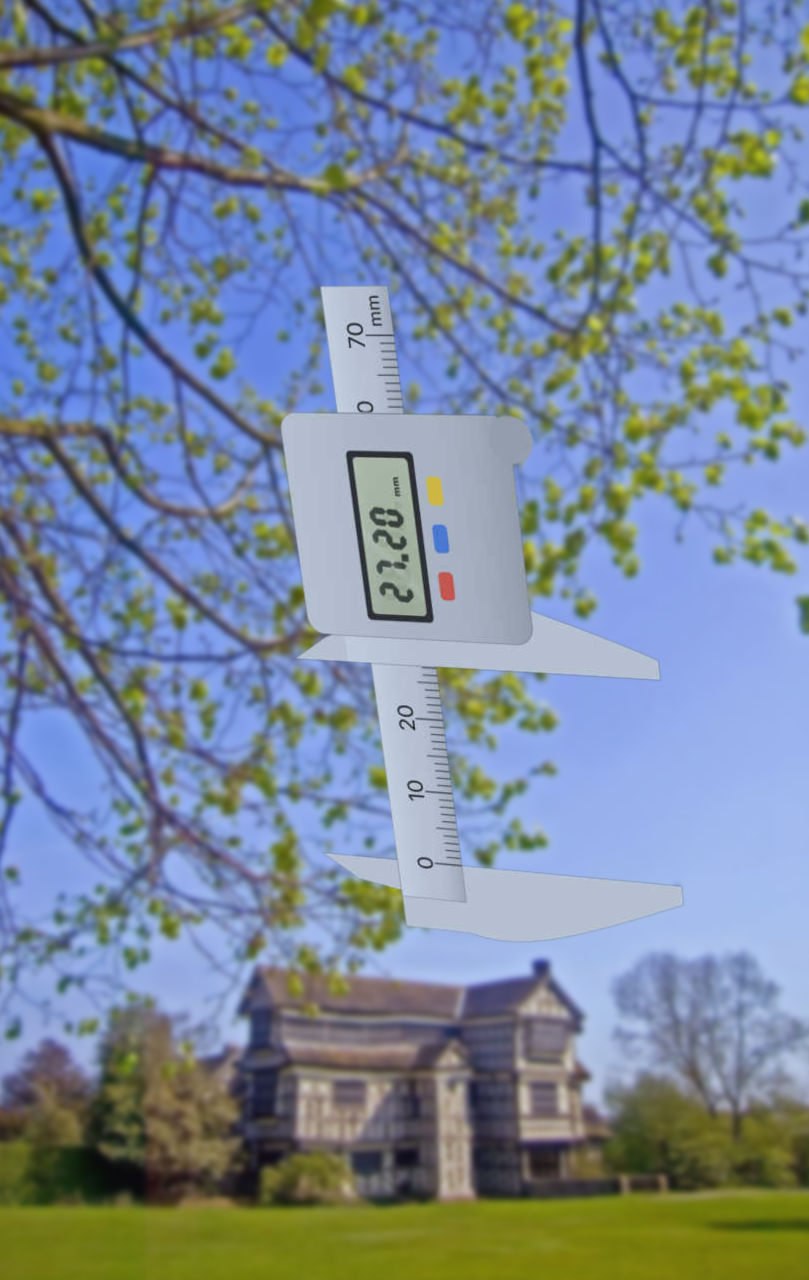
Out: value=27.20 unit=mm
